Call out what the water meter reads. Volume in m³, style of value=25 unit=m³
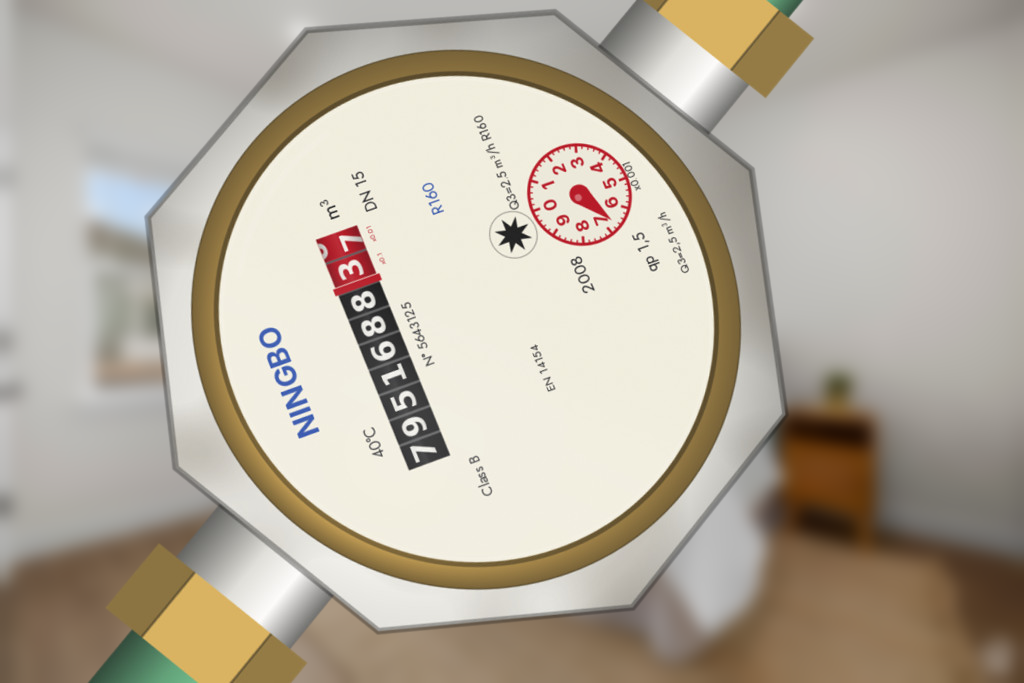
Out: value=7951688.366 unit=m³
